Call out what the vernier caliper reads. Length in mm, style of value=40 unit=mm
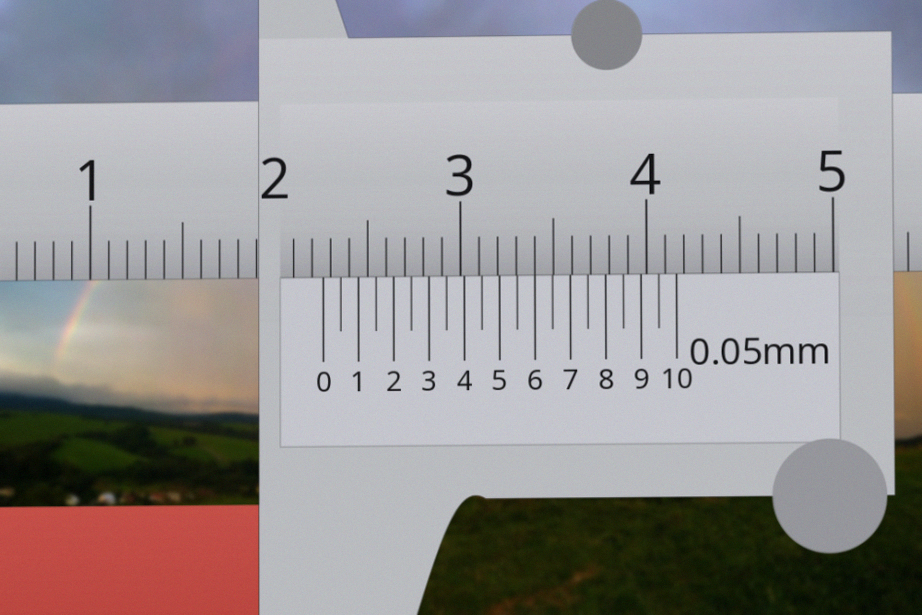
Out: value=22.6 unit=mm
